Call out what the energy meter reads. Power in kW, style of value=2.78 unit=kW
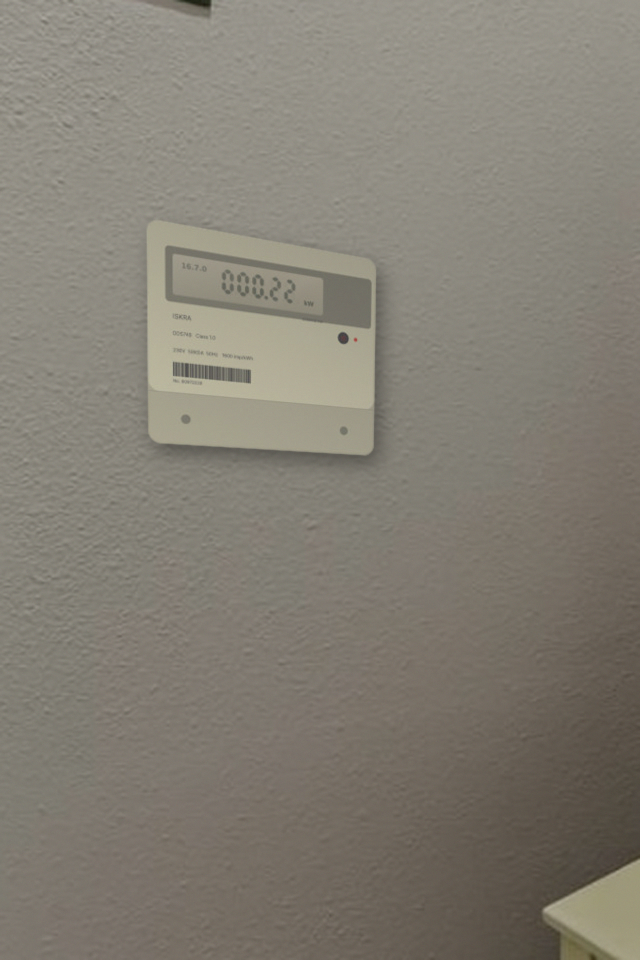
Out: value=0.22 unit=kW
